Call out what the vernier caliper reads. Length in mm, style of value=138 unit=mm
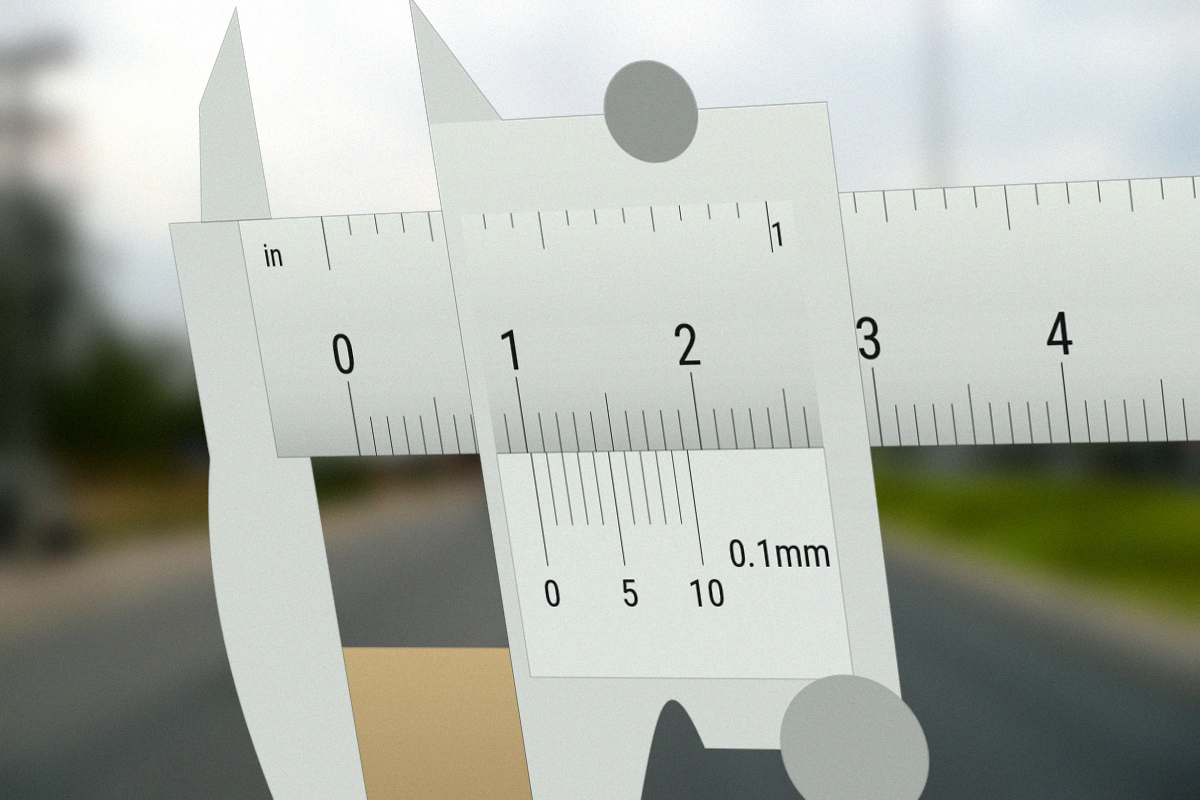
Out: value=10.2 unit=mm
